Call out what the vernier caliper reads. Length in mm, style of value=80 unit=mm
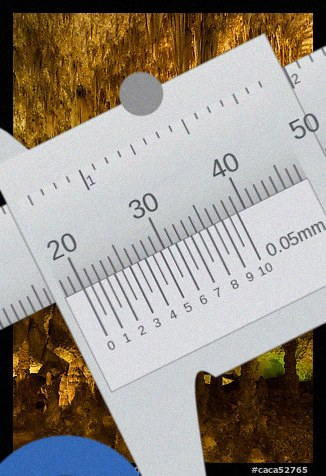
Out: value=20.0 unit=mm
